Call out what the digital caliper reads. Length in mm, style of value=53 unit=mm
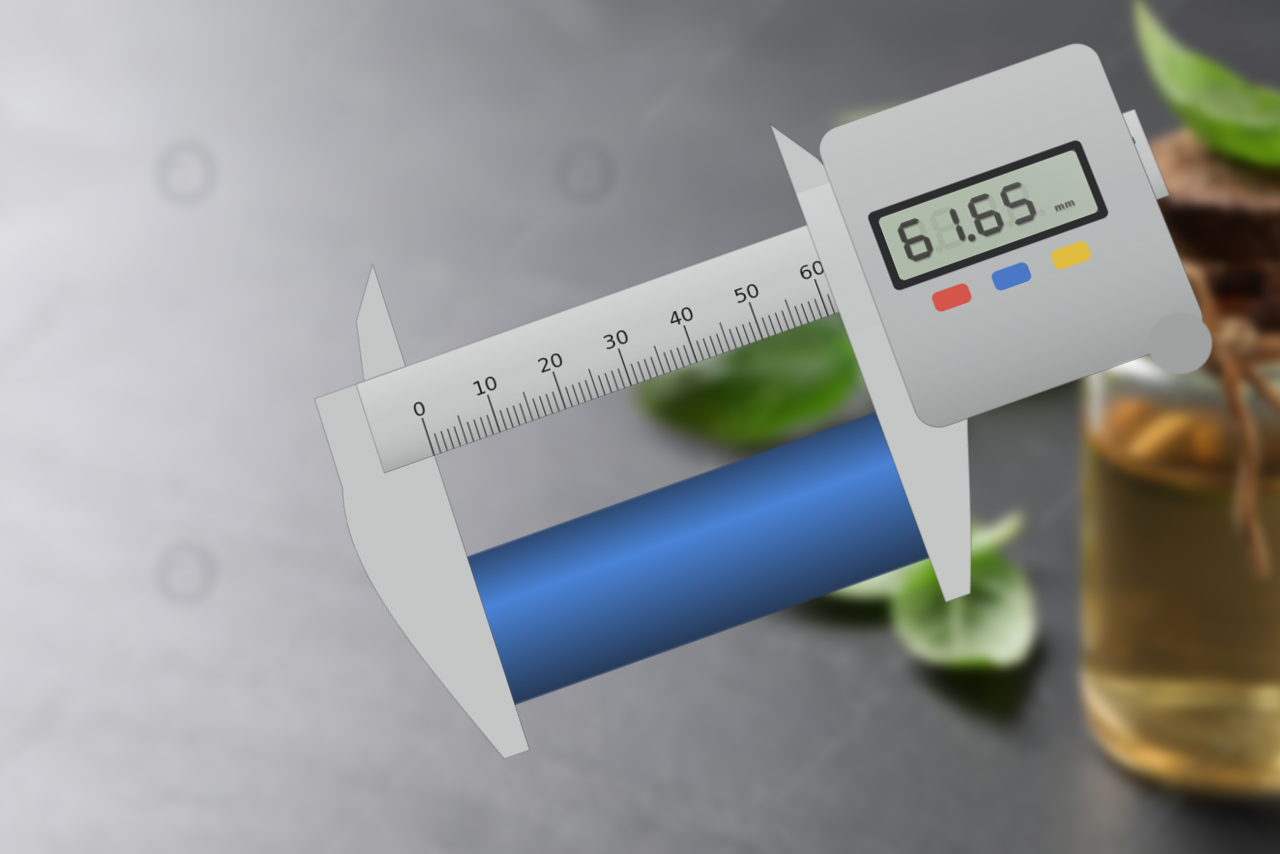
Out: value=61.65 unit=mm
